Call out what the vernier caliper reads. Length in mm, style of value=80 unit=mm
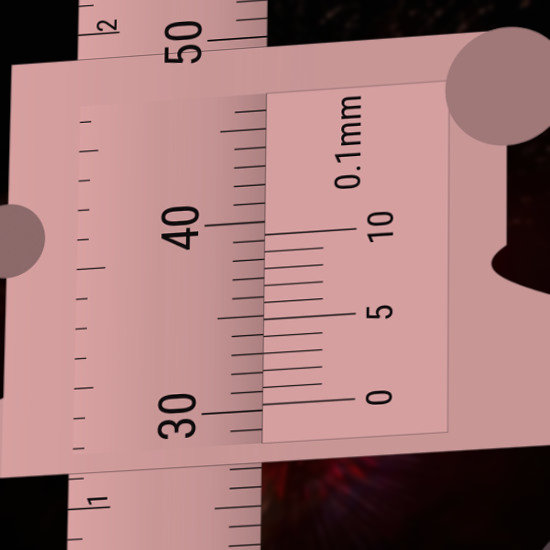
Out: value=30.3 unit=mm
